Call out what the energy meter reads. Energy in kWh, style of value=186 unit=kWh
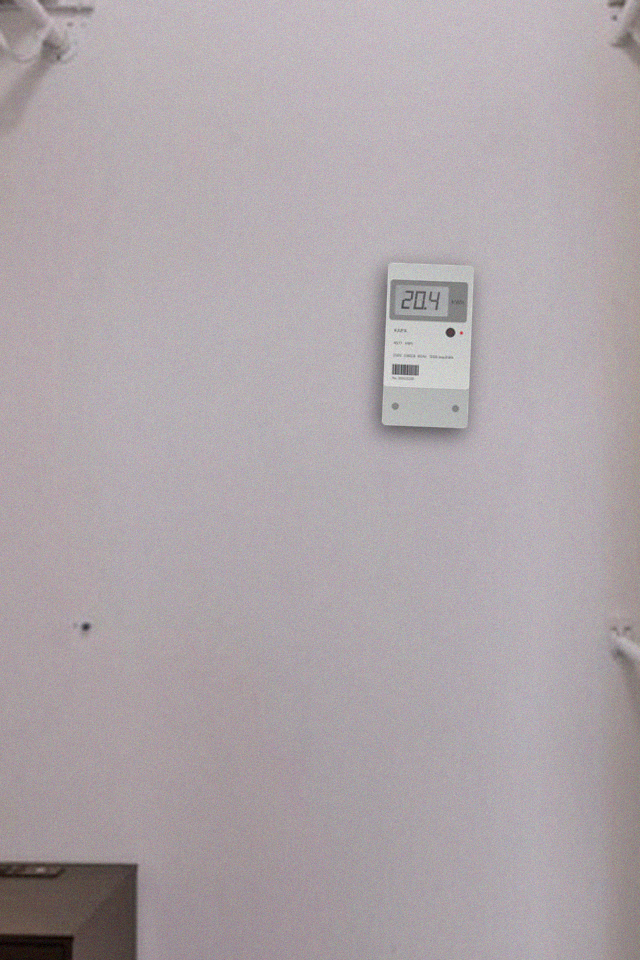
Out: value=20.4 unit=kWh
